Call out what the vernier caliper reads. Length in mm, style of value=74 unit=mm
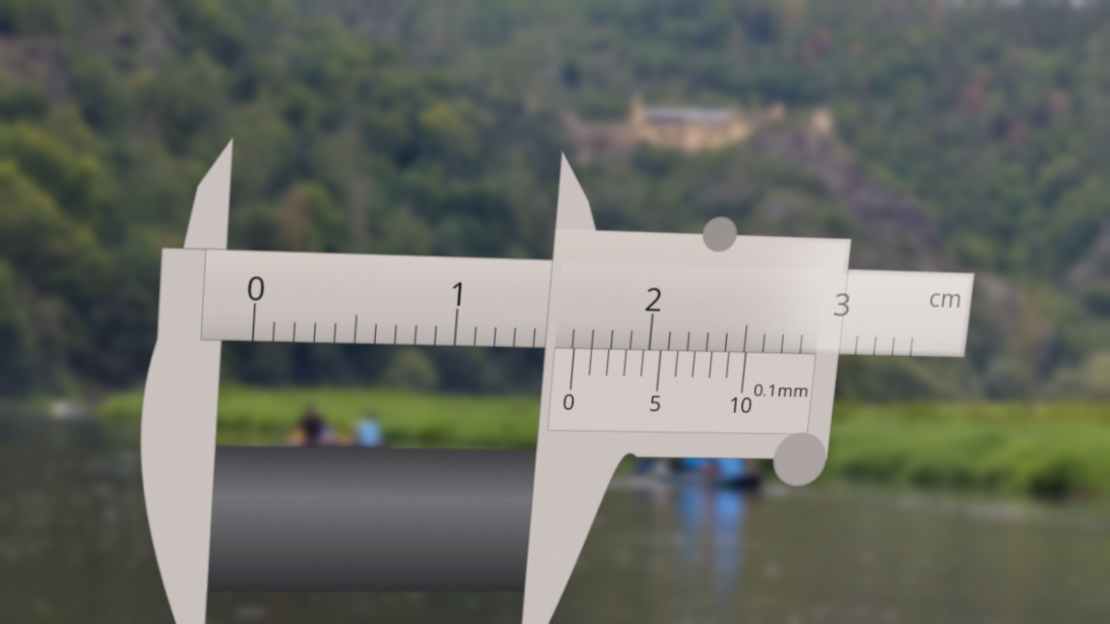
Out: value=16.1 unit=mm
